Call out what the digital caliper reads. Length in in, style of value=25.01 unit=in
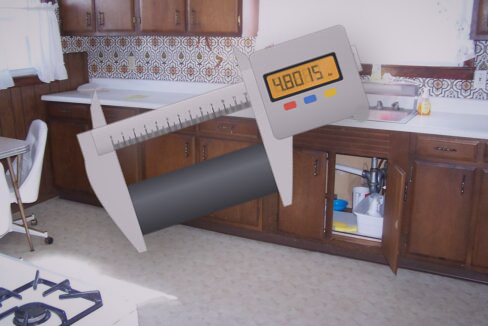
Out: value=4.8015 unit=in
